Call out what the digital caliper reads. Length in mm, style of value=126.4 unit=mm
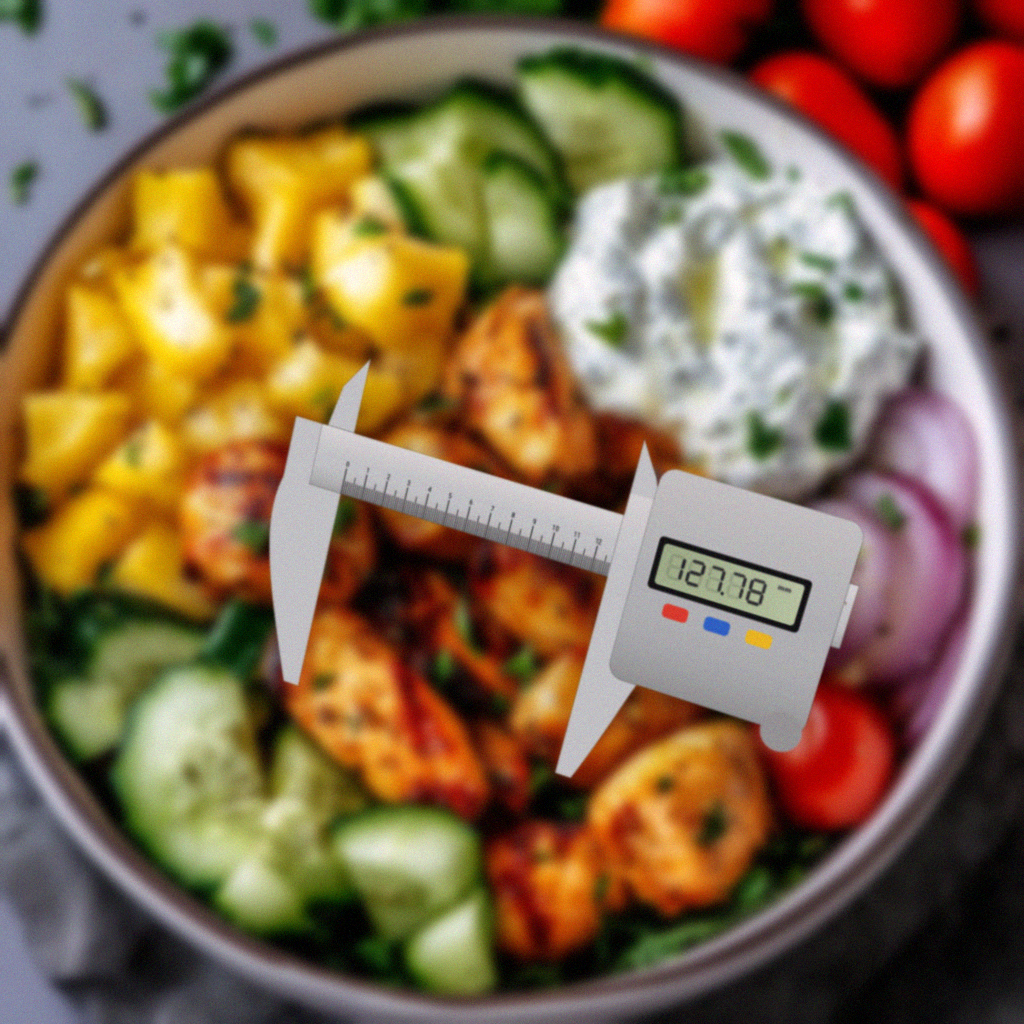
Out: value=127.78 unit=mm
